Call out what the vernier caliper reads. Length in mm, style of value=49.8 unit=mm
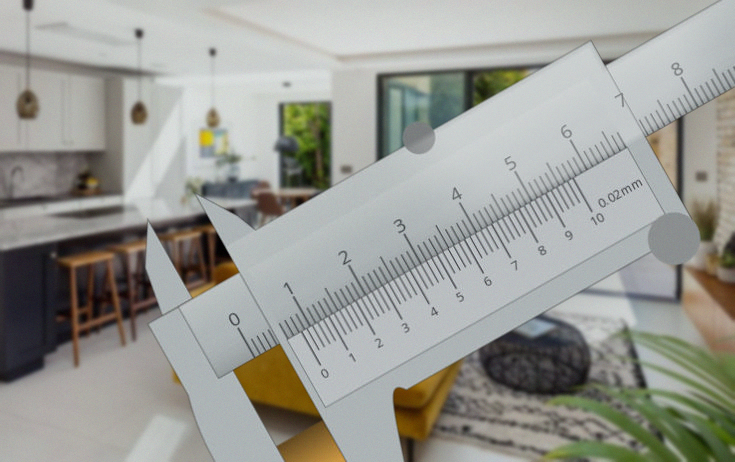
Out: value=8.4 unit=mm
